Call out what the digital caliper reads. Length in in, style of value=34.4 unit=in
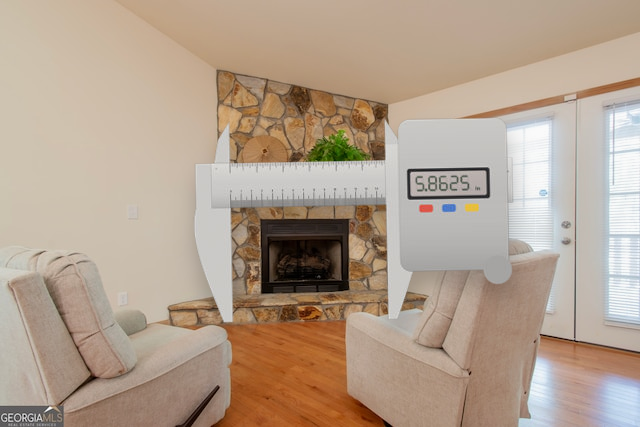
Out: value=5.8625 unit=in
